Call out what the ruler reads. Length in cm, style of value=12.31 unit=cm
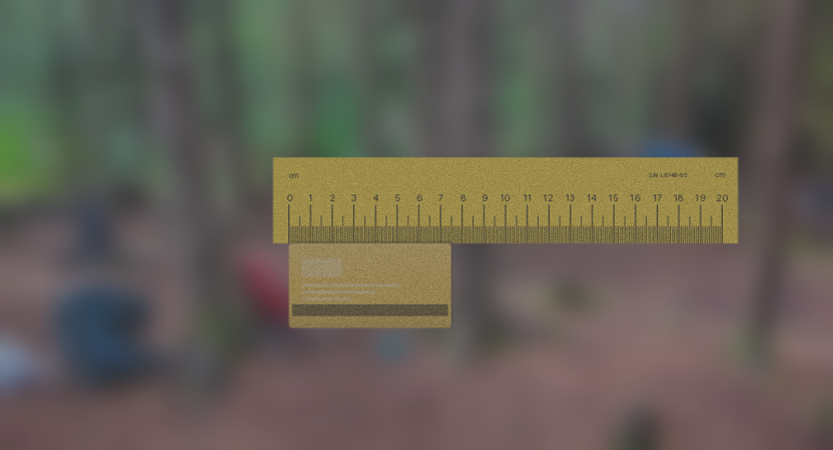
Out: value=7.5 unit=cm
